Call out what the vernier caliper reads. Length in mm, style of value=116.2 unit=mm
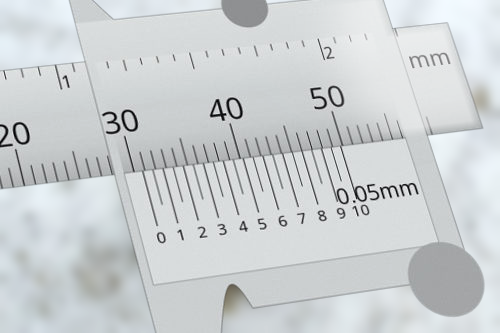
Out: value=30.8 unit=mm
